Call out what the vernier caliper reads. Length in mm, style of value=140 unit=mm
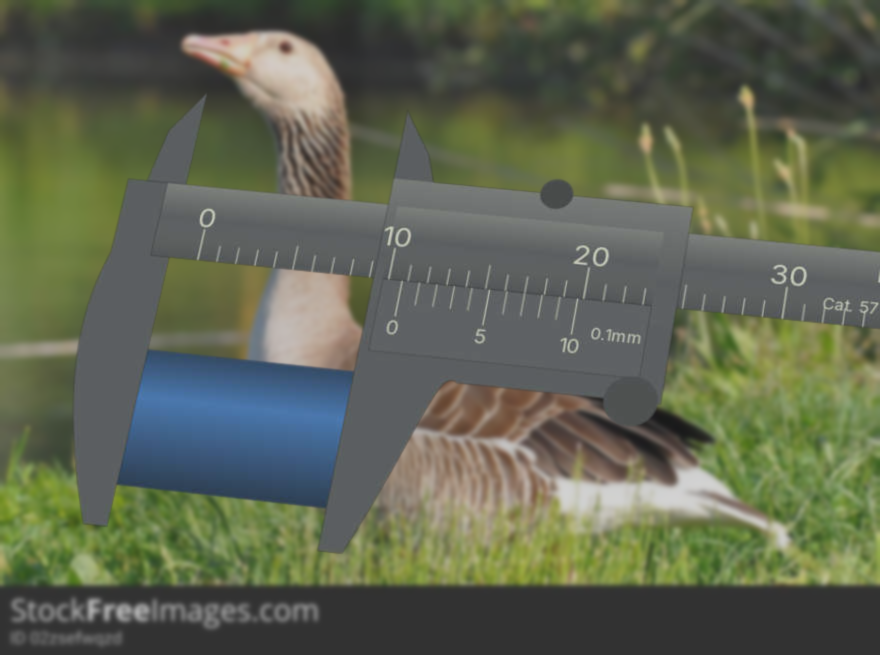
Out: value=10.7 unit=mm
